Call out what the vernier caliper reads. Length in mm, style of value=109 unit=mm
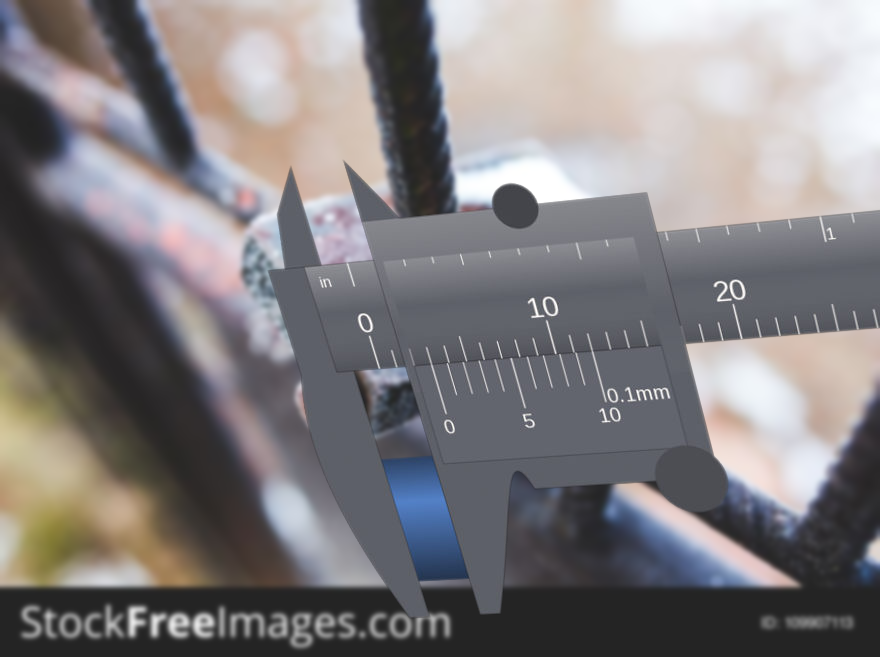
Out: value=3.0 unit=mm
